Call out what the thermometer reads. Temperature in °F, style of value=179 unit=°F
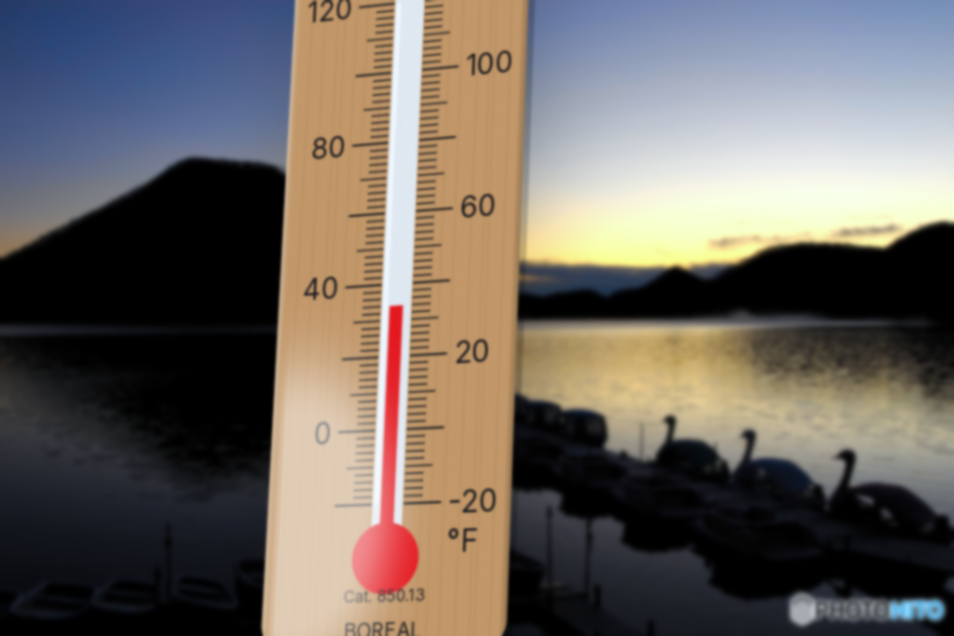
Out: value=34 unit=°F
